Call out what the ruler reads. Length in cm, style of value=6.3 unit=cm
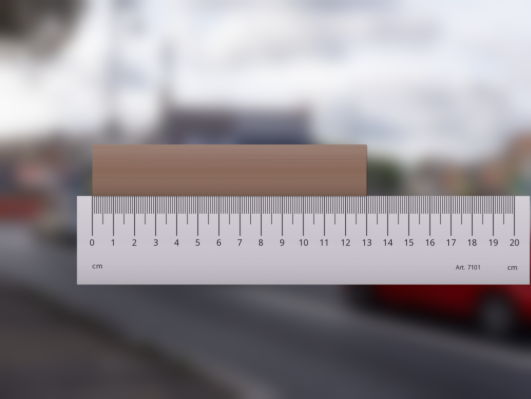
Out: value=13 unit=cm
